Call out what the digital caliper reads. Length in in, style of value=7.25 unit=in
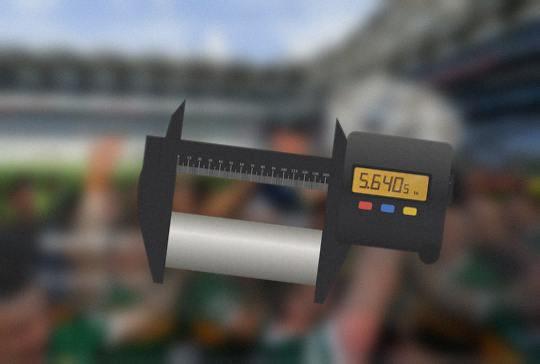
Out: value=5.6405 unit=in
